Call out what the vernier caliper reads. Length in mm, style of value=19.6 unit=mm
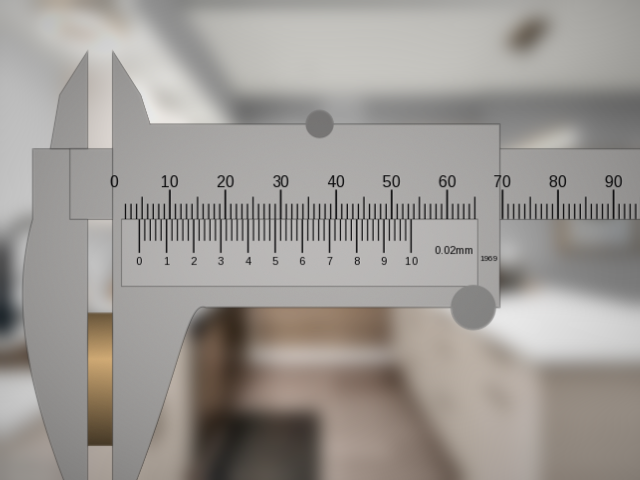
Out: value=4.5 unit=mm
